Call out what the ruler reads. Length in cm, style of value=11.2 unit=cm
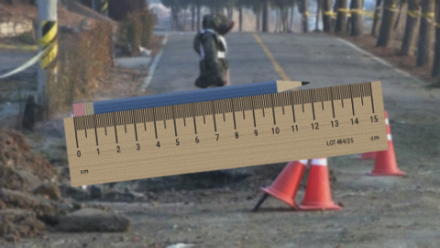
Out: value=12 unit=cm
